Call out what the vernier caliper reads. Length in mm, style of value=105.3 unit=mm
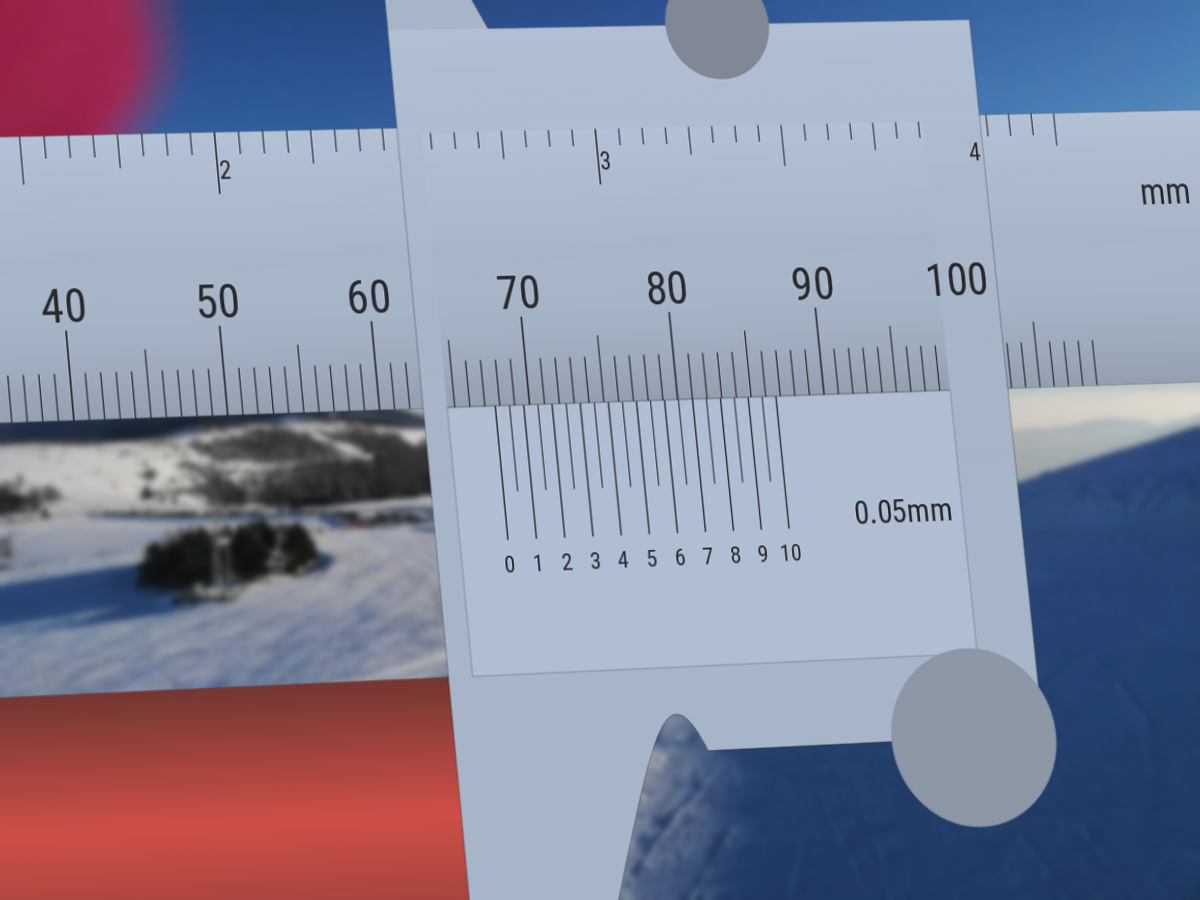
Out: value=67.7 unit=mm
